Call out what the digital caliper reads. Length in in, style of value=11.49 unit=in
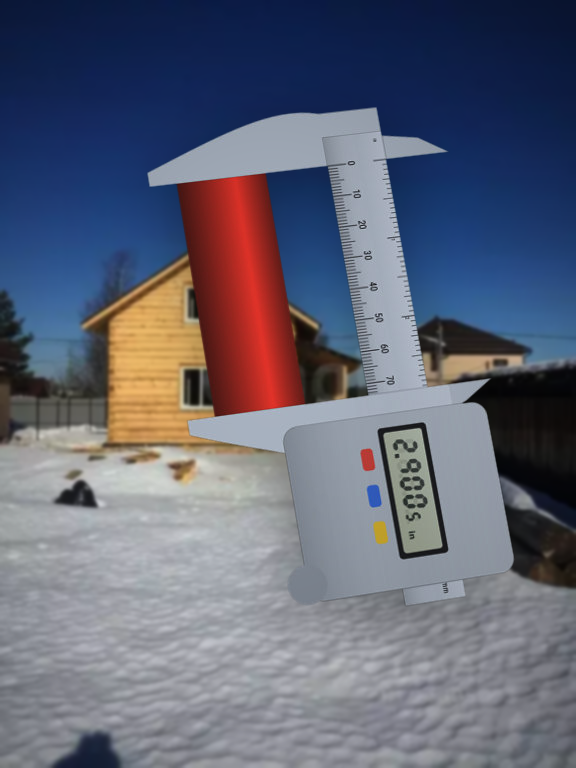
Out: value=2.9005 unit=in
